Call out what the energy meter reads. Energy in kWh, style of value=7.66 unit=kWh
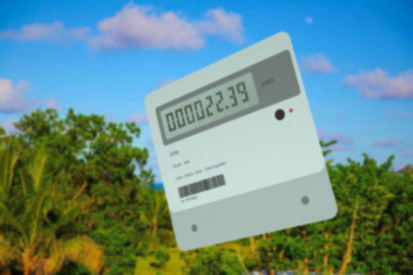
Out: value=22.39 unit=kWh
